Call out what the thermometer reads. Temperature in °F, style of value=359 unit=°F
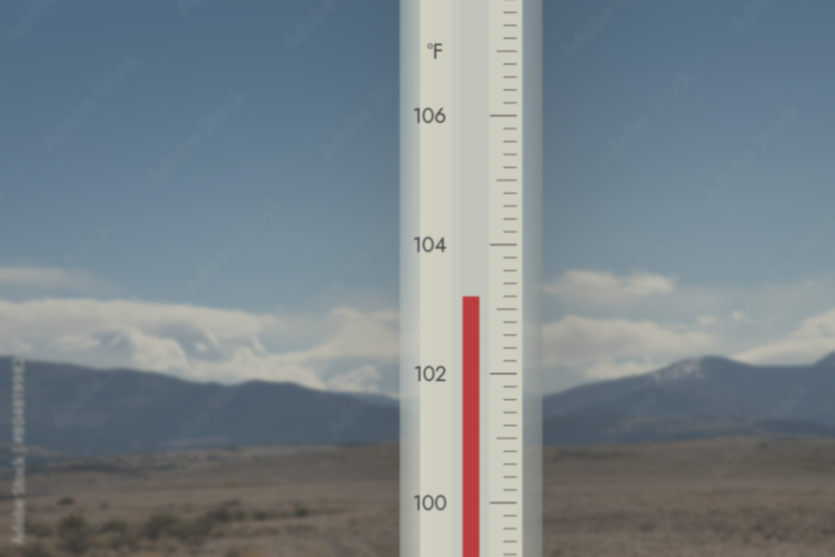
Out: value=103.2 unit=°F
